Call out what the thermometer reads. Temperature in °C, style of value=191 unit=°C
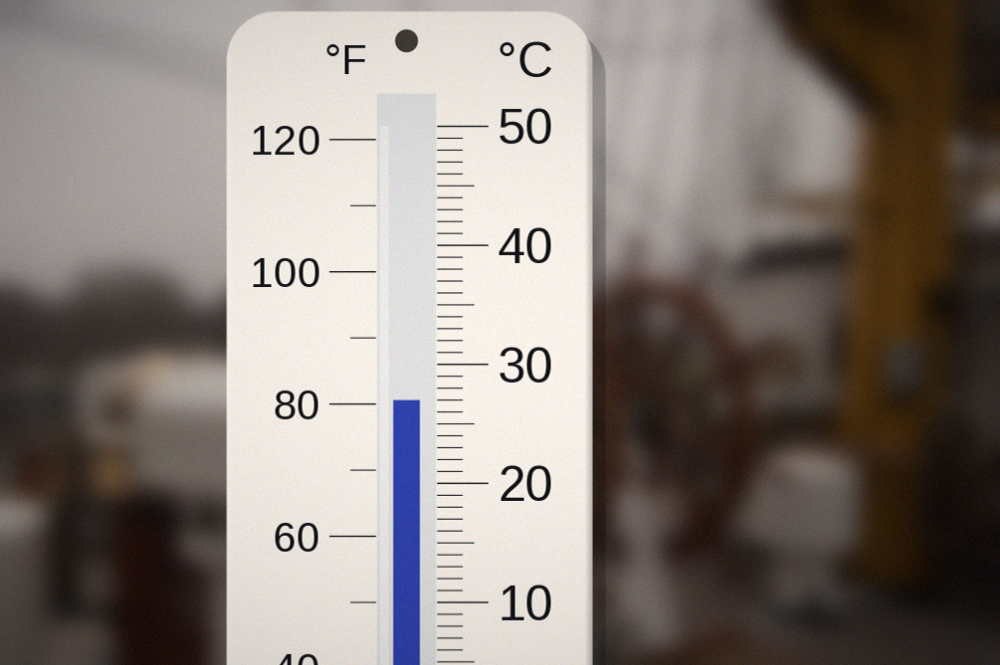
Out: value=27 unit=°C
